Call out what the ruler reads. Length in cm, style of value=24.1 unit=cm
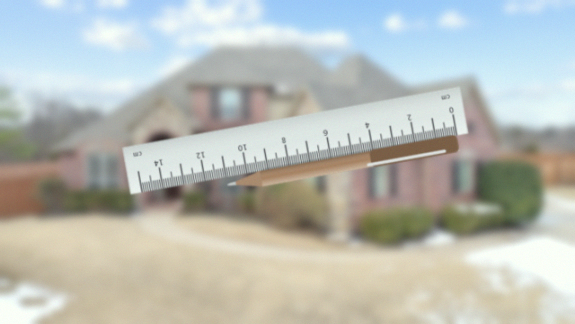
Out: value=11 unit=cm
